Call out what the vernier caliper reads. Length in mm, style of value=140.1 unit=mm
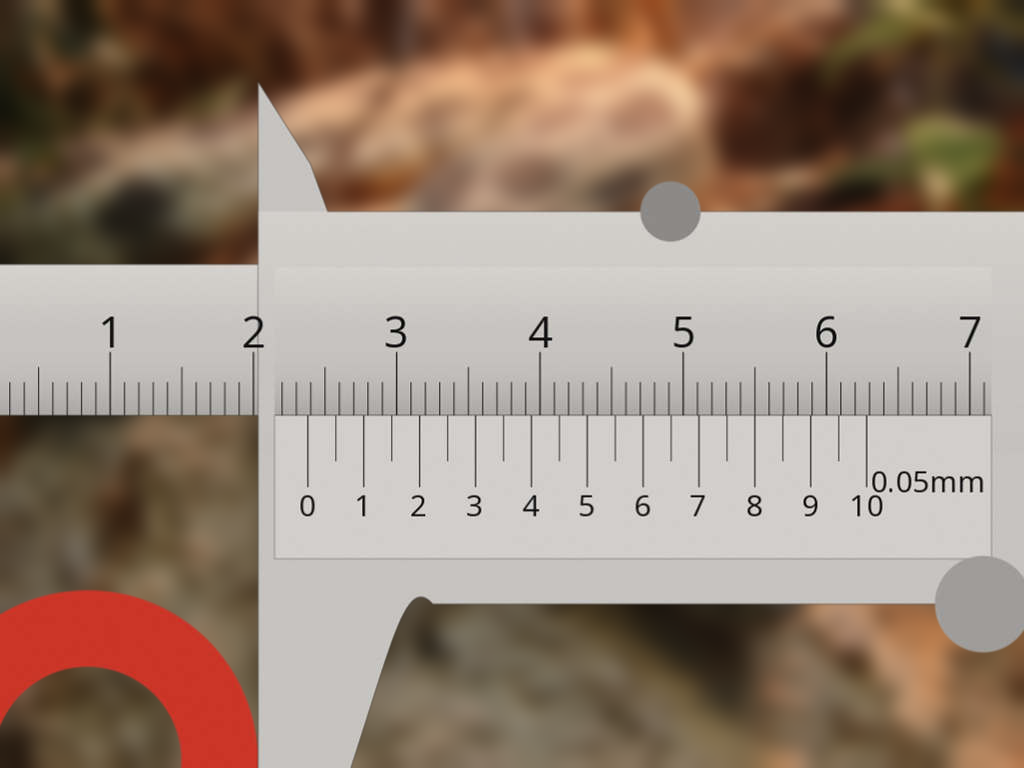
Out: value=23.8 unit=mm
